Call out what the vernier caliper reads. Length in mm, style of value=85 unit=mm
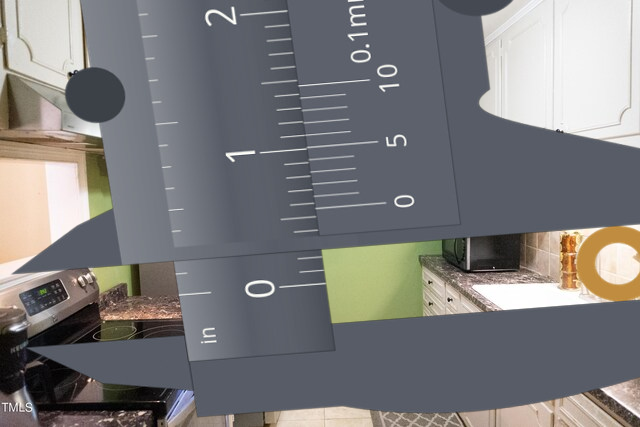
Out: value=5.6 unit=mm
